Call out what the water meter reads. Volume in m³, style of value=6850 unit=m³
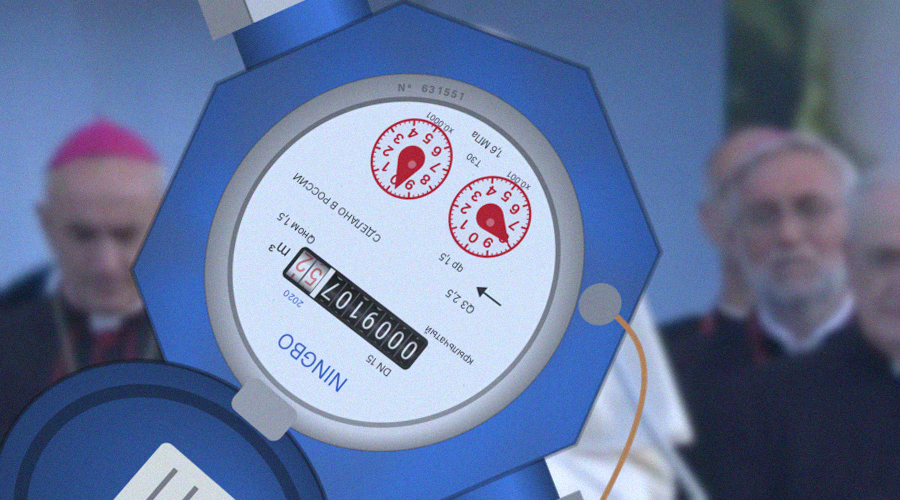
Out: value=9107.5179 unit=m³
